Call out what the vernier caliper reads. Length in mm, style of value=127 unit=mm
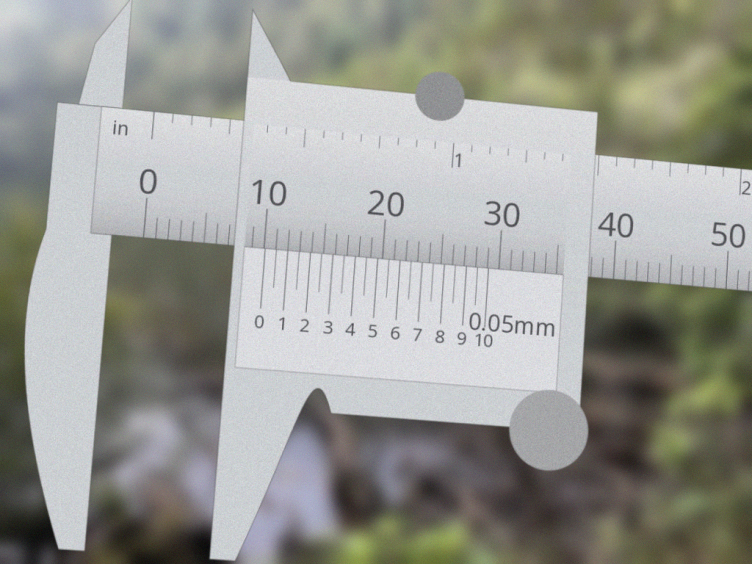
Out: value=10.1 unit=mm
